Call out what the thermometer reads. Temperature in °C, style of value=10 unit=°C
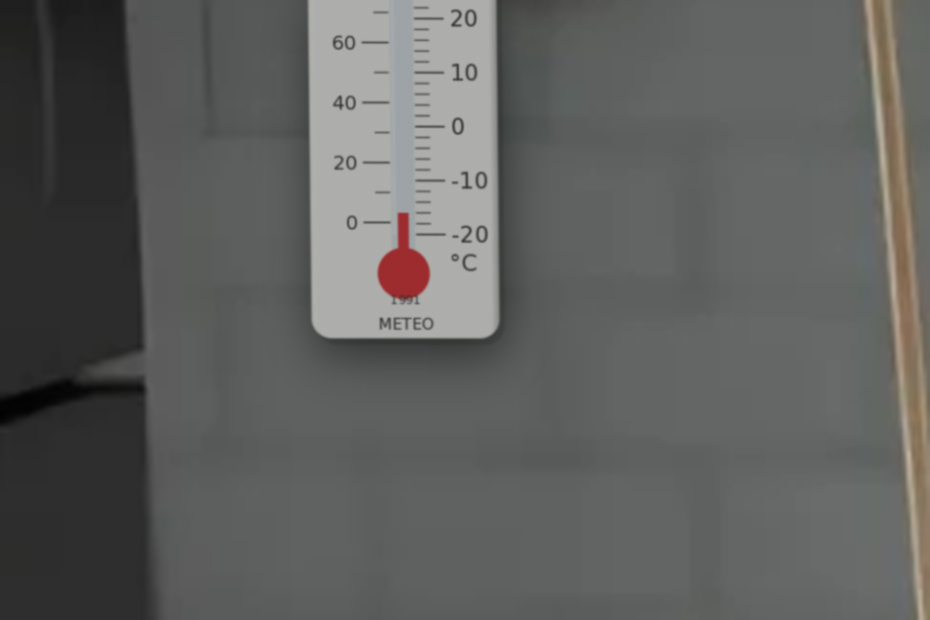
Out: value=-16 unit=°C
